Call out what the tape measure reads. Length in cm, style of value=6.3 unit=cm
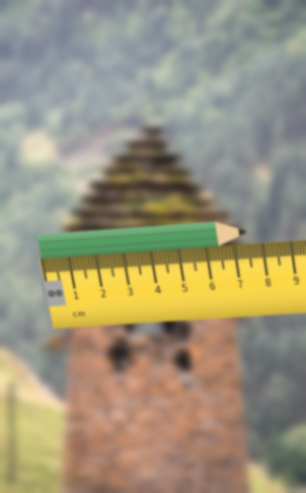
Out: value=7.5 unit=cm
